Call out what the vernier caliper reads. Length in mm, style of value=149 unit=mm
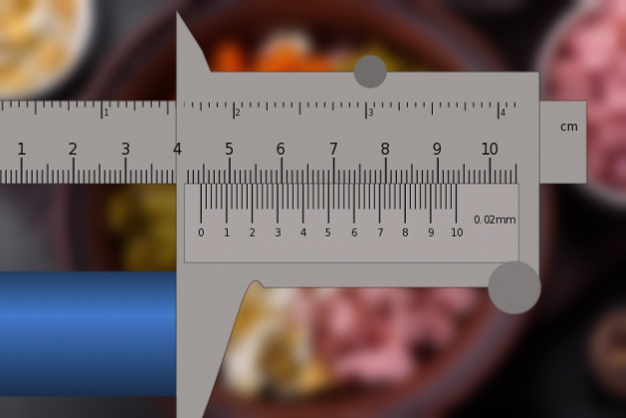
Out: value=44.5 unit=mm
